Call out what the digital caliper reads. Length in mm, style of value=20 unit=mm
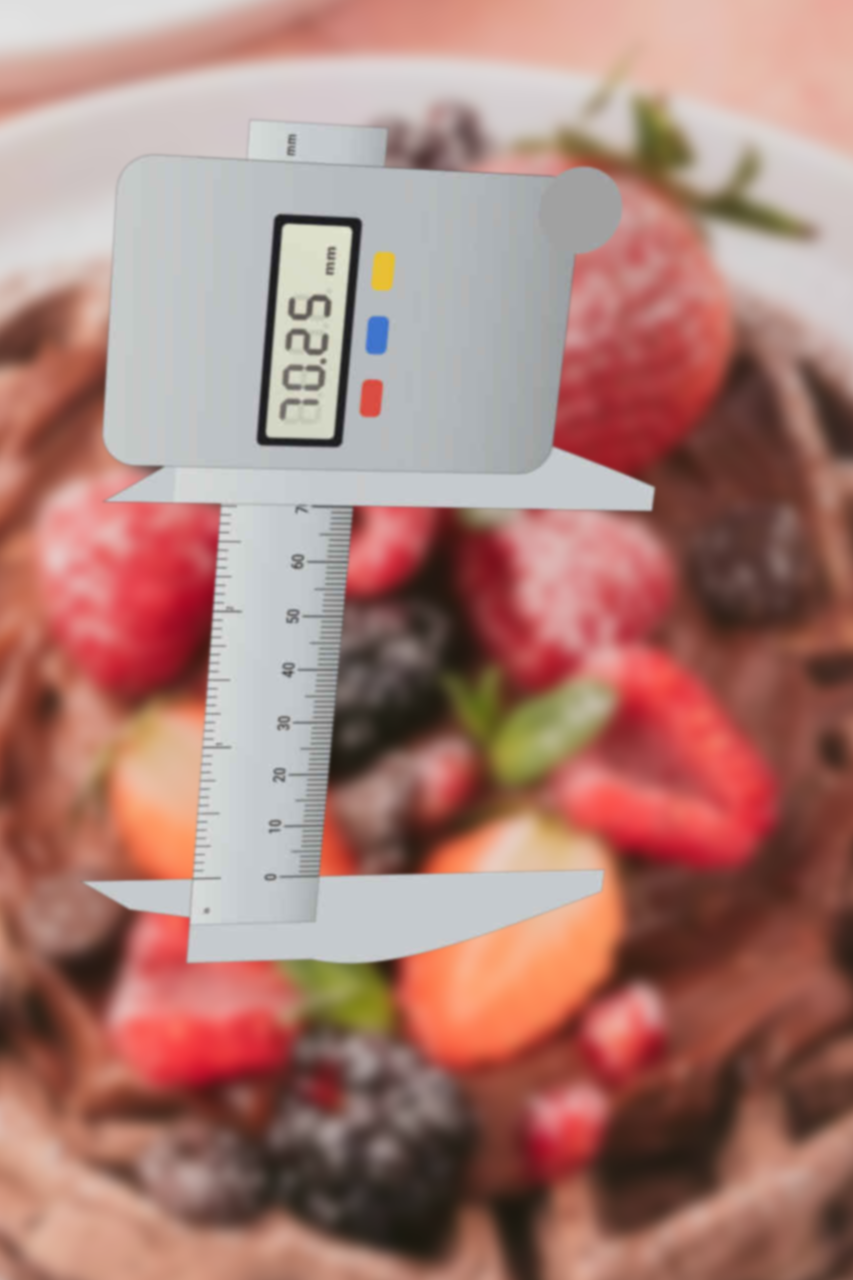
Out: value=70.25 unit=mm
